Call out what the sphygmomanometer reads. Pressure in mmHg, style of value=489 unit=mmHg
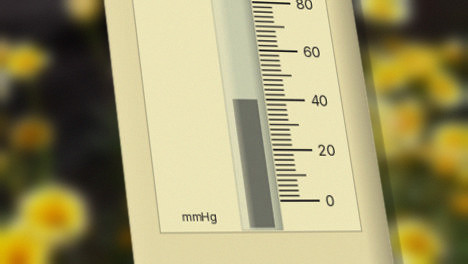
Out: value=40 unit=mmHg
